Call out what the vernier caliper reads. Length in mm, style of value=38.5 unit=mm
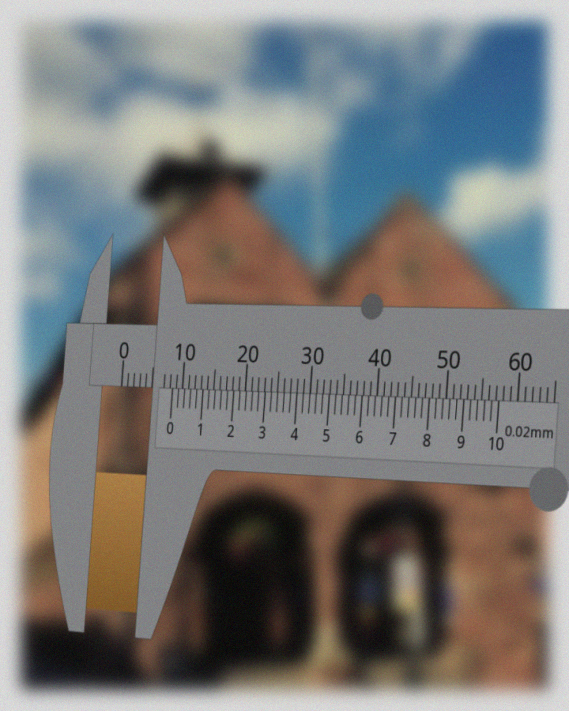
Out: value=8.4 unit=mm
